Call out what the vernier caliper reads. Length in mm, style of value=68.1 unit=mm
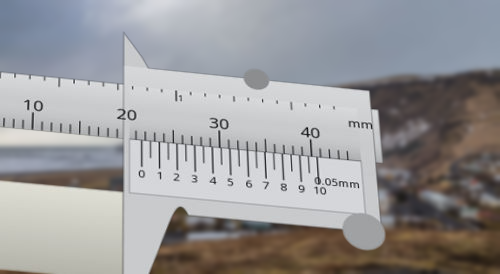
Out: value=21.6 unit=mm
